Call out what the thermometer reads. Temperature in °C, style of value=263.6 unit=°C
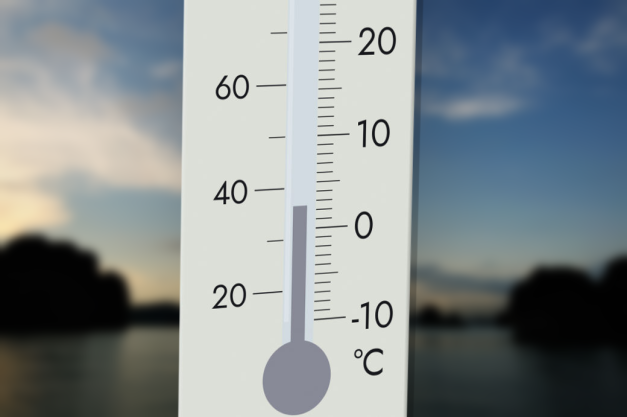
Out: value=2.5 unit=°C
